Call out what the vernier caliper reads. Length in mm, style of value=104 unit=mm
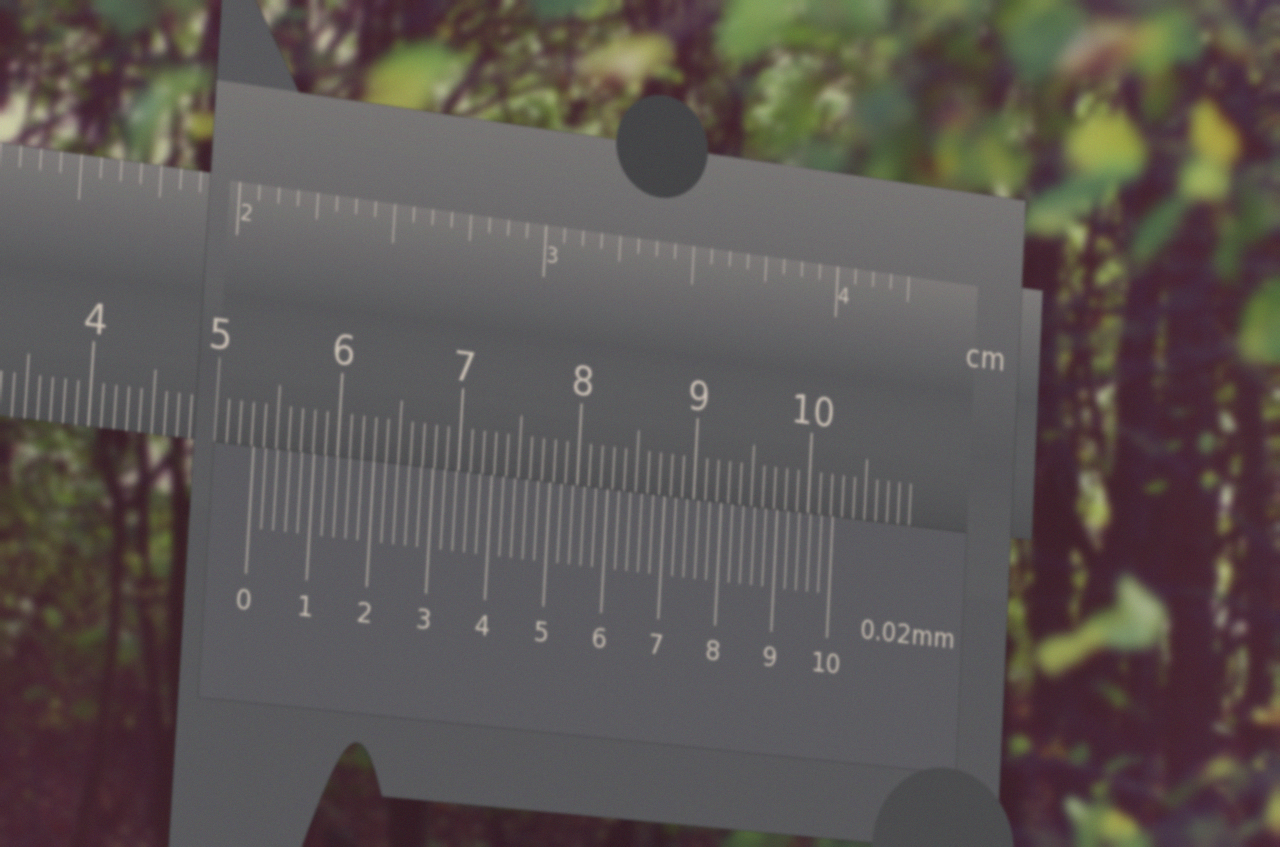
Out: value=53.2 unit=mm
